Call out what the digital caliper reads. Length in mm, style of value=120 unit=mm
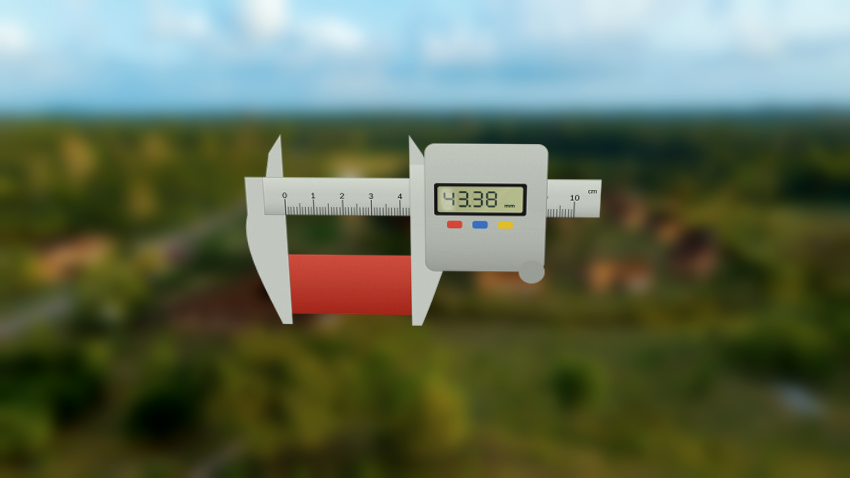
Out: value=43.38 unit=mm
